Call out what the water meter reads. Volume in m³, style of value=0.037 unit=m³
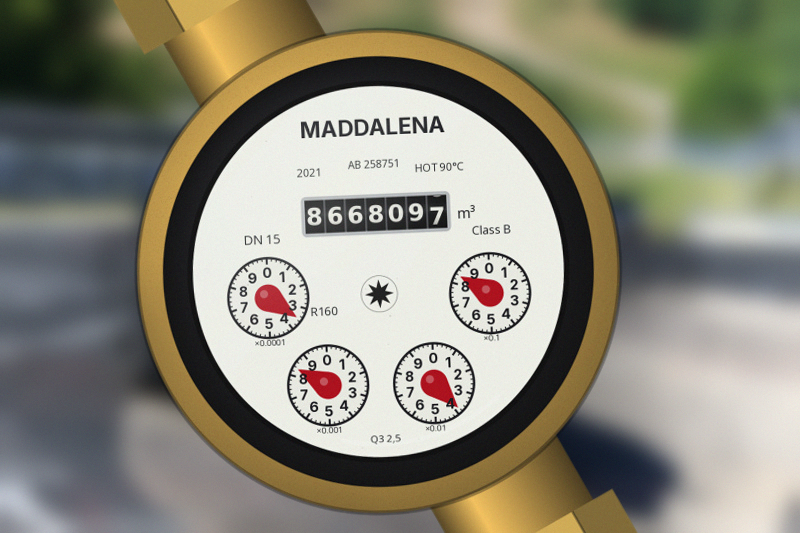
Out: value=8668096.8383 unit=m³
